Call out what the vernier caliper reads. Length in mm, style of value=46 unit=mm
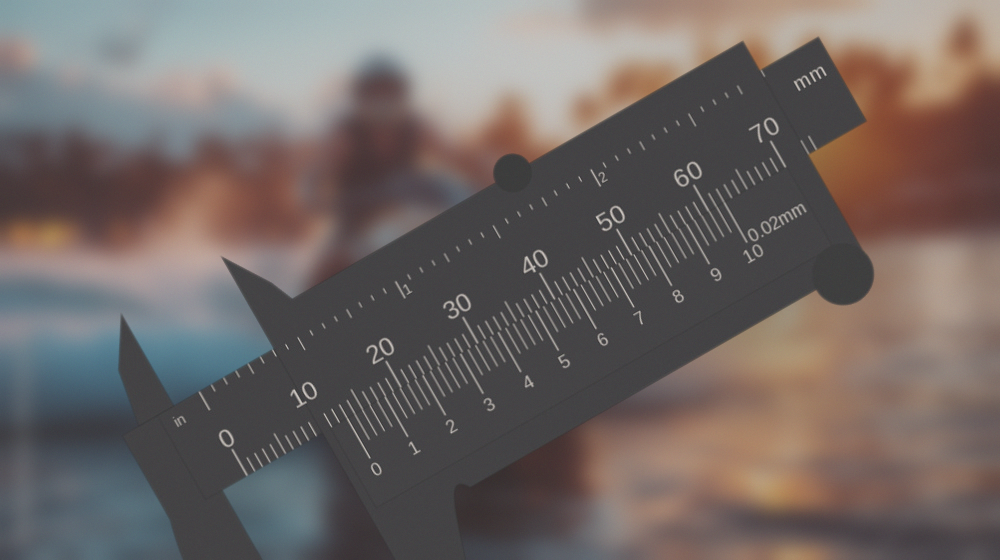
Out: value=13.0 unit=mm
